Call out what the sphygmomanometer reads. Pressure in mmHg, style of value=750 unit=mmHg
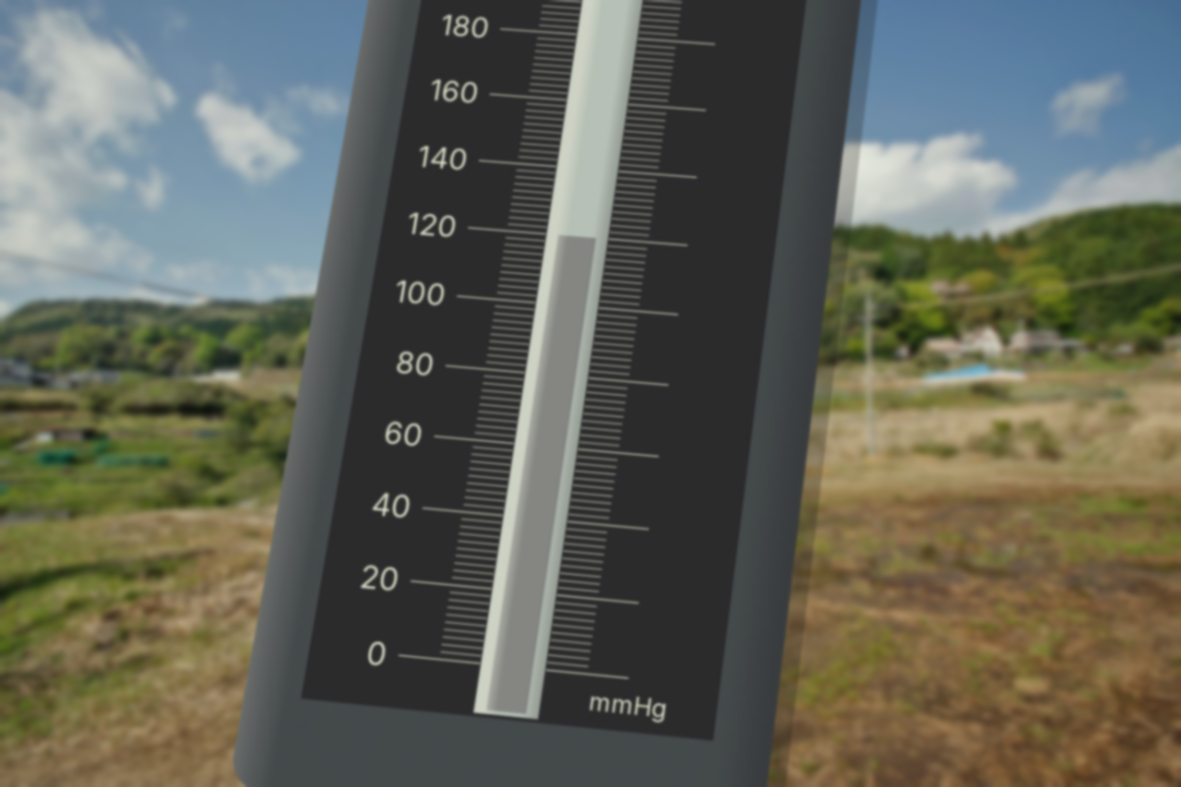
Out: value=120 unit=mmHg
